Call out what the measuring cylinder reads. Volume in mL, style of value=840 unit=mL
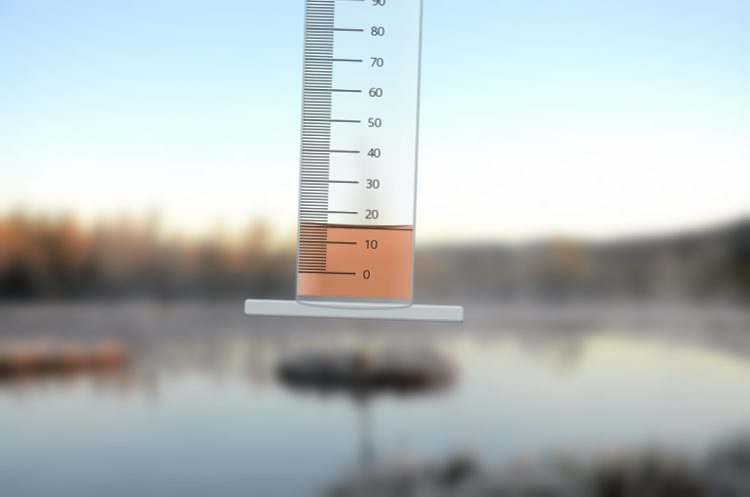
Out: value=15 unit=mL
